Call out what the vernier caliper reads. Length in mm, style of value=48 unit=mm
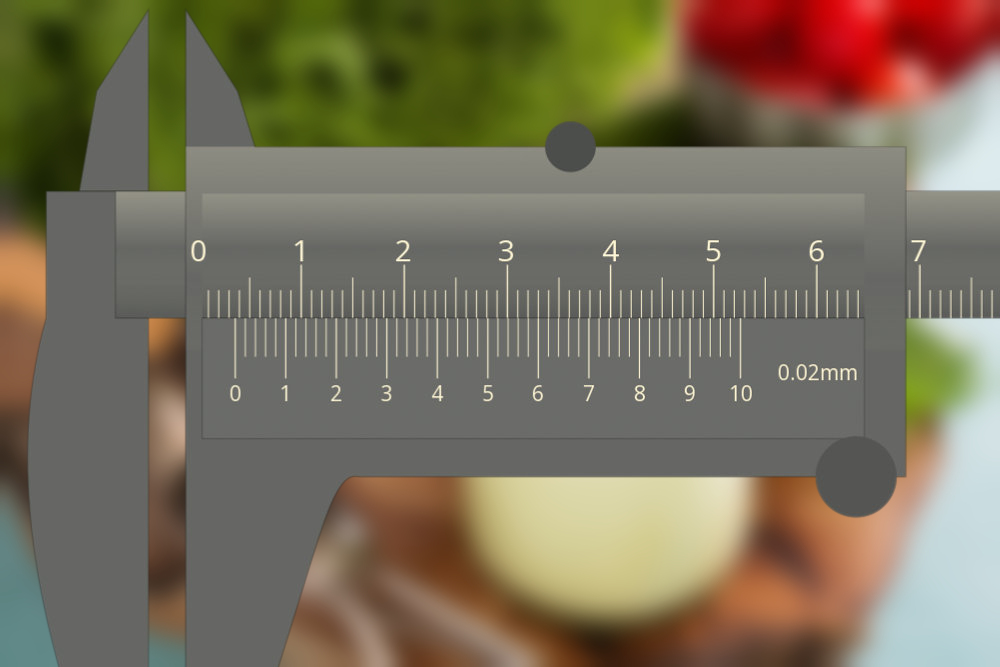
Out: value=3.6 unit=mm
